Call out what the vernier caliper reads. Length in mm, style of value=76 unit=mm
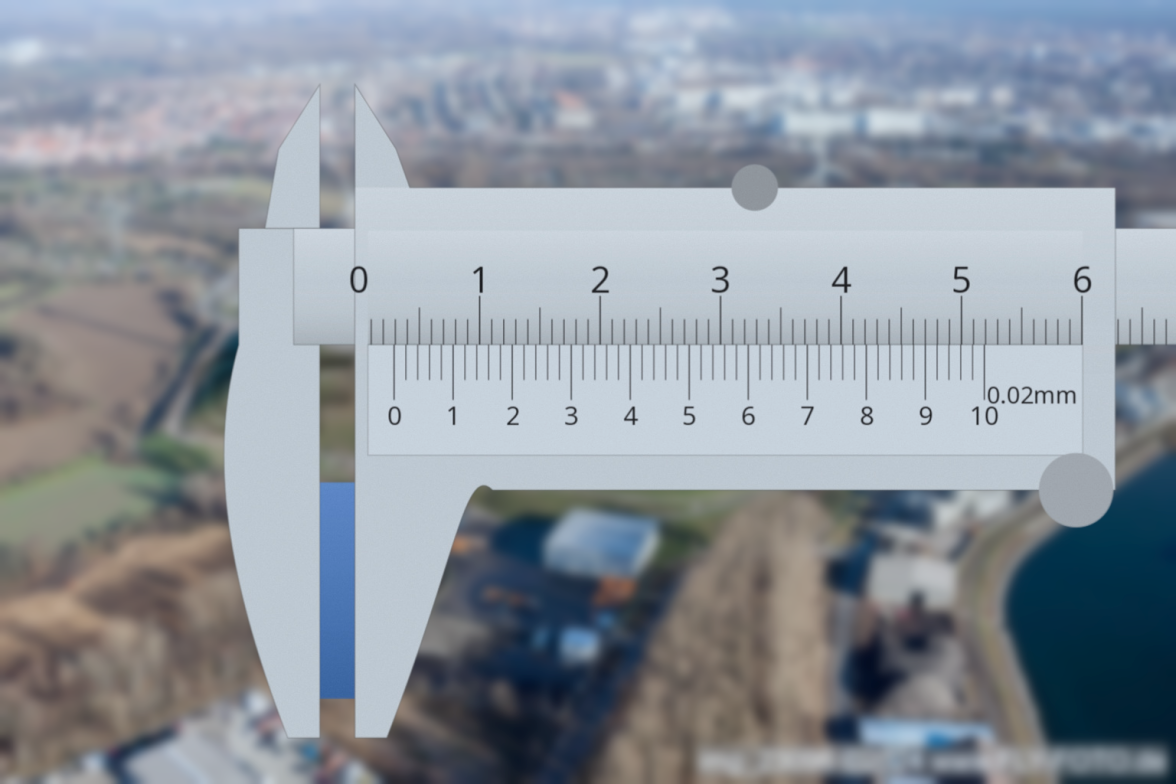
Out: value=2.9 unit=mm
